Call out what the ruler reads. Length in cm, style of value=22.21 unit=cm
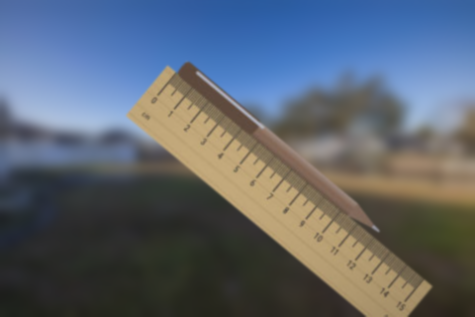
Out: value=12 unit=cm
